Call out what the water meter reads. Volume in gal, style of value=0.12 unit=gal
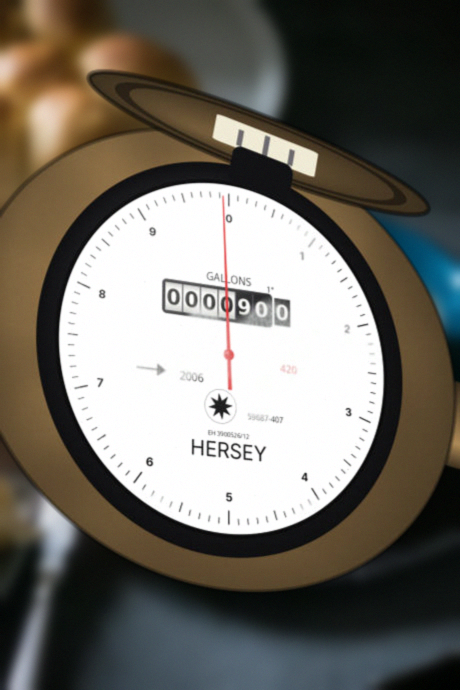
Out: value=899.9 unit=gal
